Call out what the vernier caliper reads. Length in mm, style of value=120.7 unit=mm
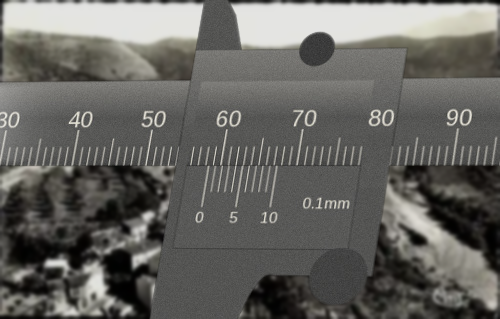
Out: value=58.4 unit=mm
